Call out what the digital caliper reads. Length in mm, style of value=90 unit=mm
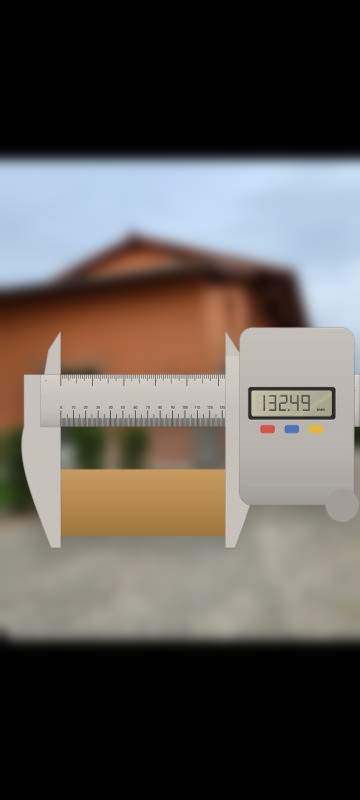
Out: value=132.49 unit=mm
